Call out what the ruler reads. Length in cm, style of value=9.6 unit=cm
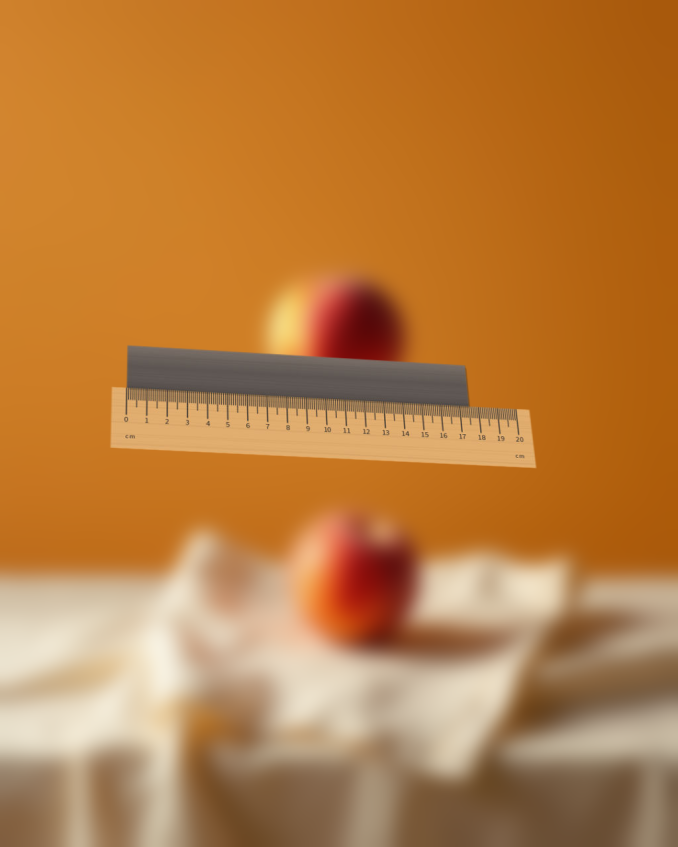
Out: value=17.5 unit=cm
